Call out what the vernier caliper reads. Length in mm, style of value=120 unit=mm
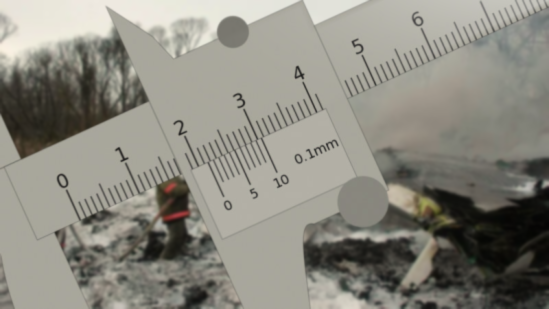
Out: value=21.6 unit=mm
